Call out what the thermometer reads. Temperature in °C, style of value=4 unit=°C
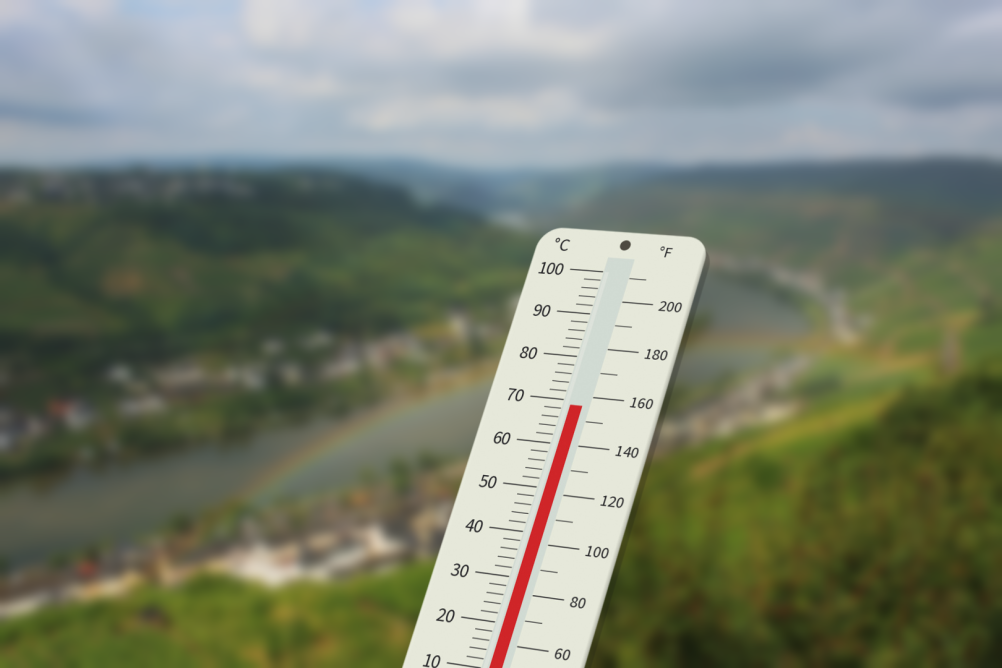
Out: value=69 unit=°C
